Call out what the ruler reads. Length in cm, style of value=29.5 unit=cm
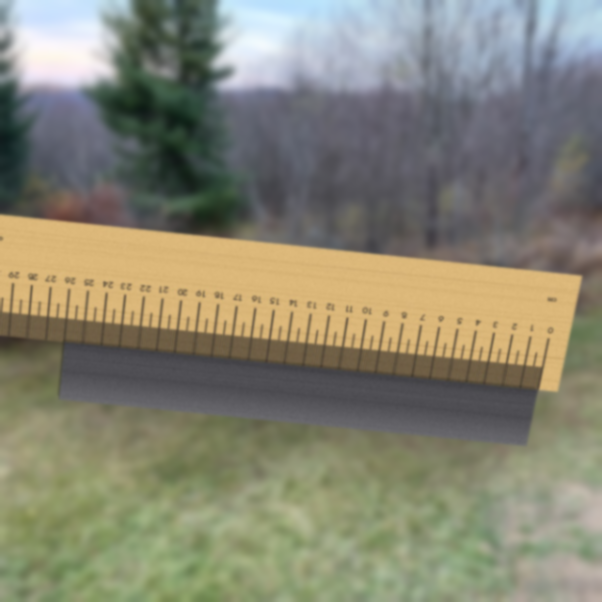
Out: value=26 unit=cm
